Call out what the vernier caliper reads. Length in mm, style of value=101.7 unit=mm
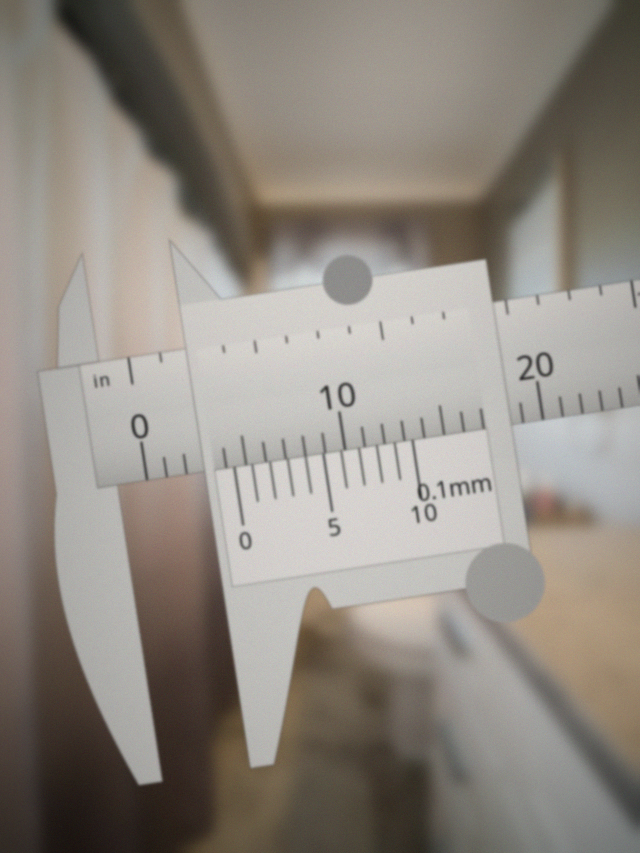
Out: value=4.4 unit=mm
